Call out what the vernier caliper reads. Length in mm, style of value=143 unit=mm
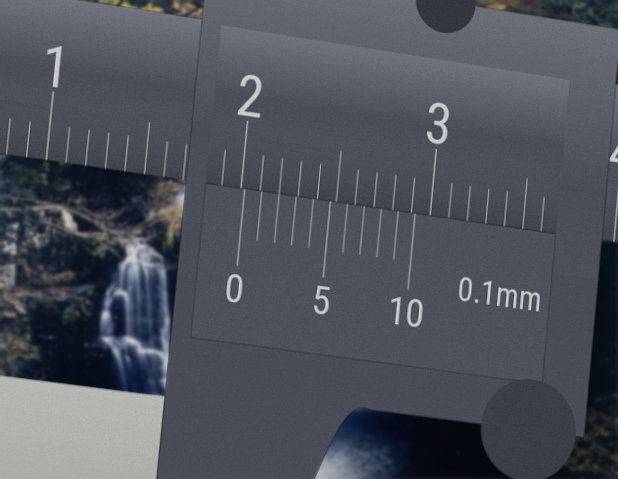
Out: value=20.2 unit=mm
